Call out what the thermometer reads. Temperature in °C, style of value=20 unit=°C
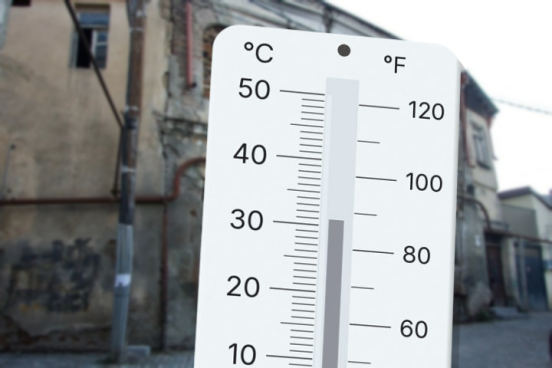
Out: value=31 unit=°C
